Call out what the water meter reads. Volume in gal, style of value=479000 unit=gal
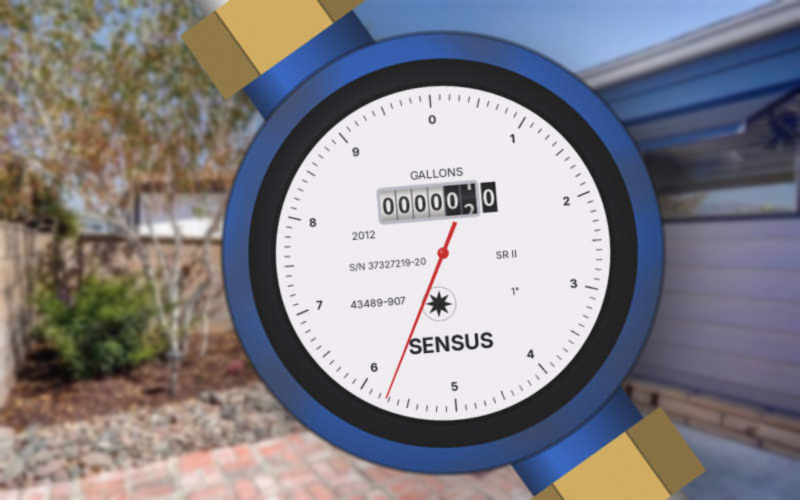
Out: value=15.7 unit=gal
